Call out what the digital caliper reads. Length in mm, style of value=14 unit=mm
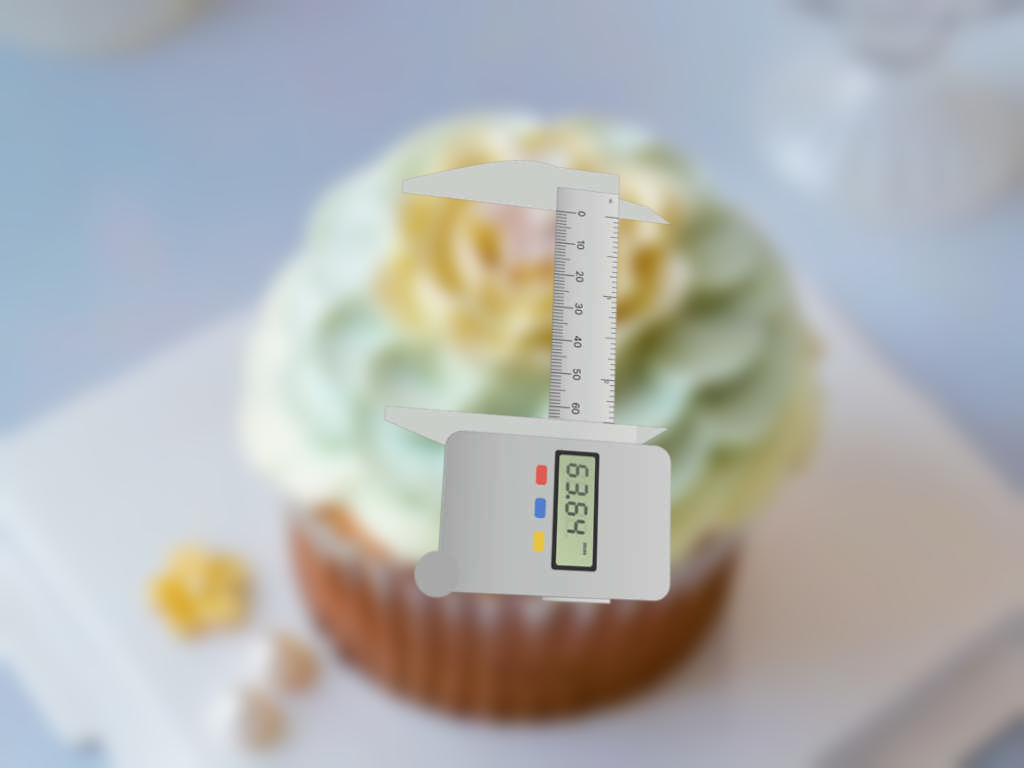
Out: value=63.64 unit=mm
